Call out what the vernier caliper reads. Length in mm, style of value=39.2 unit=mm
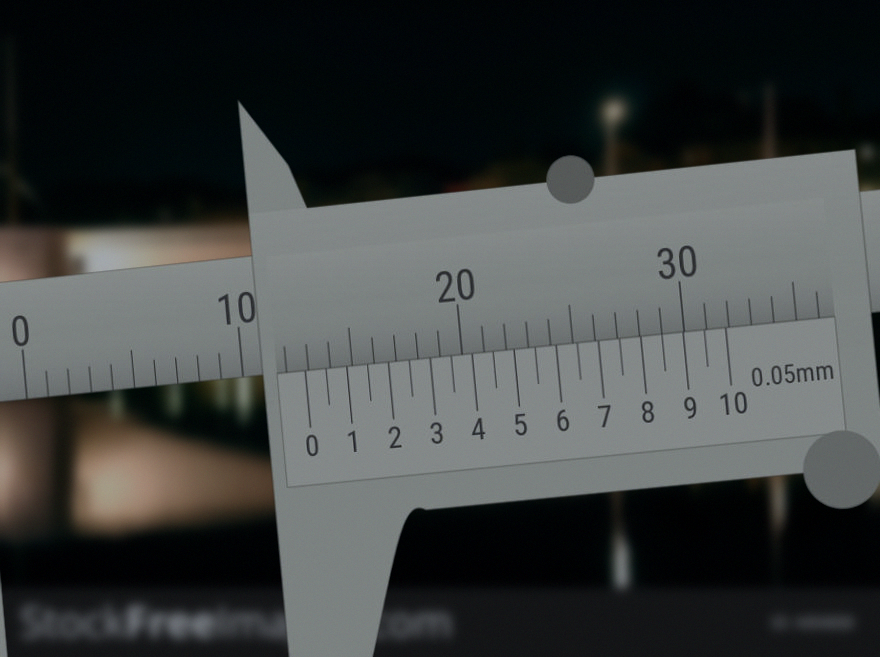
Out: value=12.85 unit=mm
